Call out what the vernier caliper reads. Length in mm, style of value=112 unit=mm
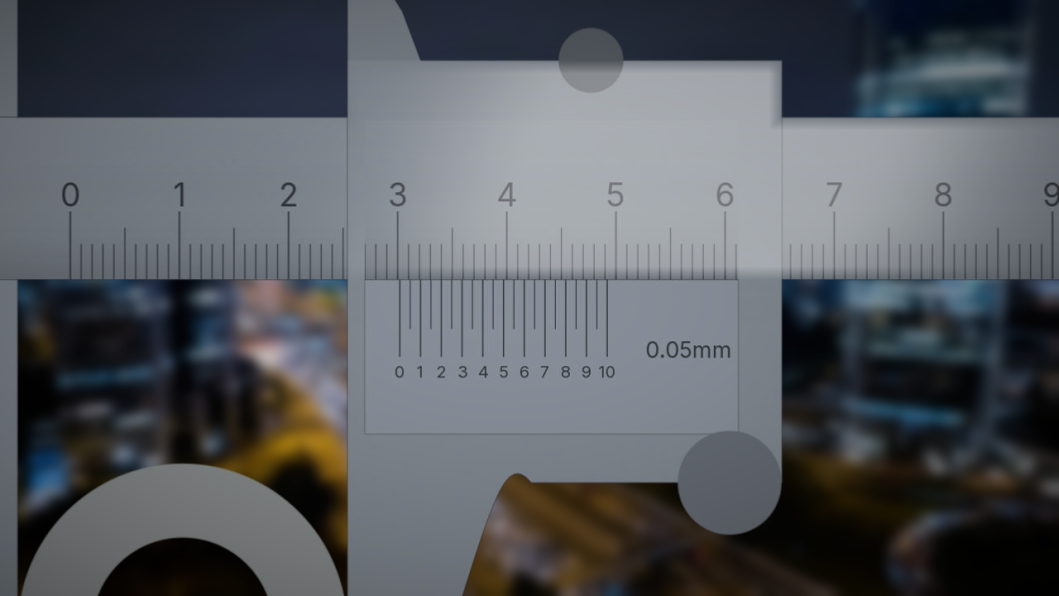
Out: value=30.2 unit=mm
